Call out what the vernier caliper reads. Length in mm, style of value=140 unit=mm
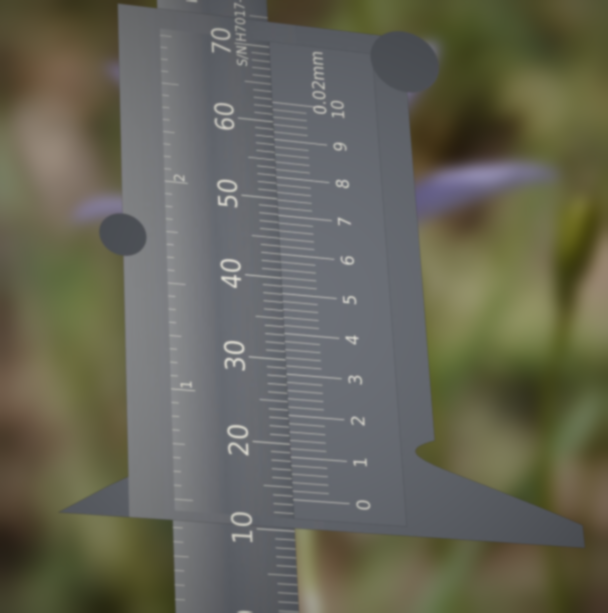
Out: value=13.6 unit=mm
